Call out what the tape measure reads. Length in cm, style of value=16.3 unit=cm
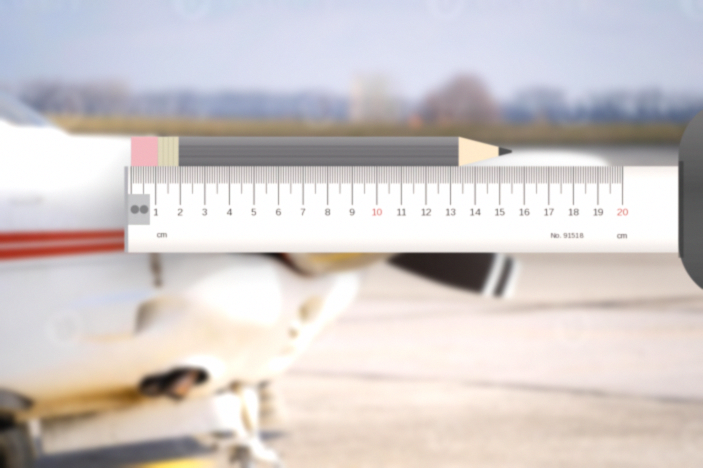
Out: value=15.5 unit=cm
